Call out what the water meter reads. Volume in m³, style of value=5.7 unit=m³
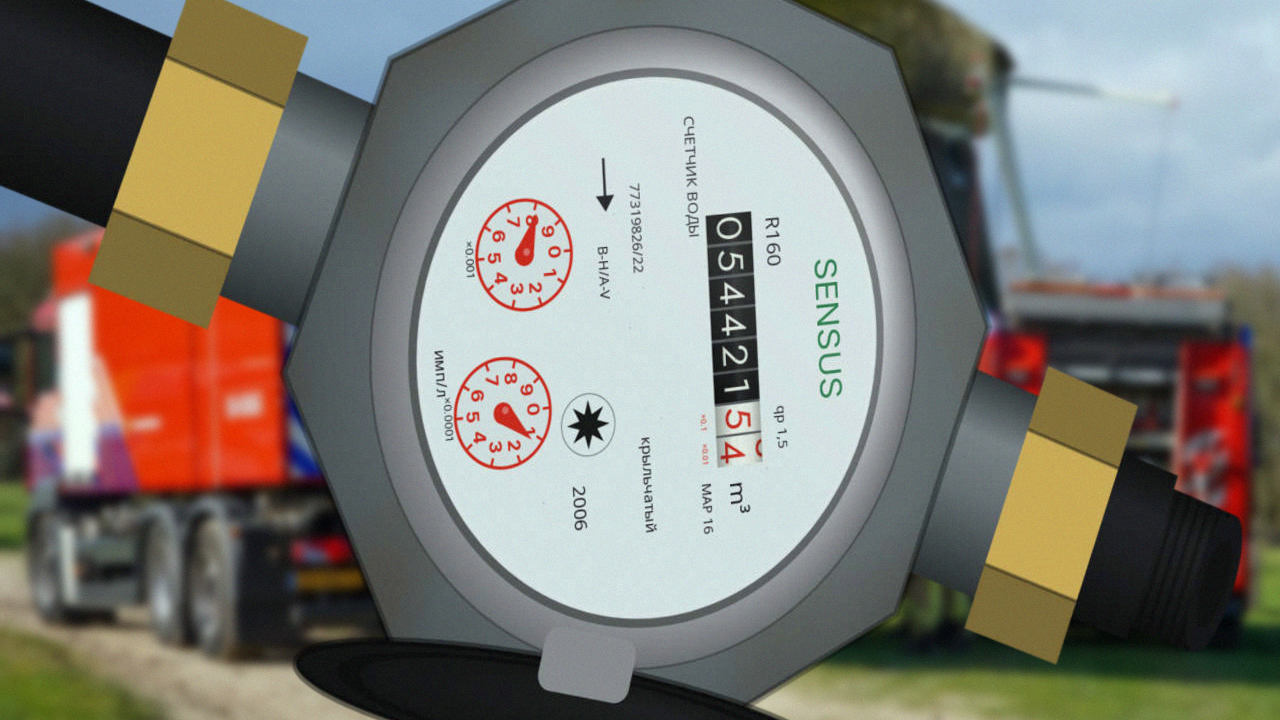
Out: value=54421.5381 unit=m³
